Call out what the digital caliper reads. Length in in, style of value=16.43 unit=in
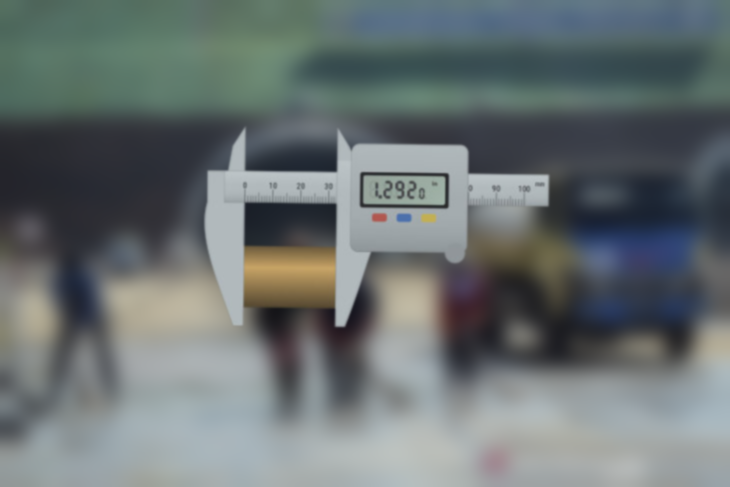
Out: value=1.2920 unit=in
